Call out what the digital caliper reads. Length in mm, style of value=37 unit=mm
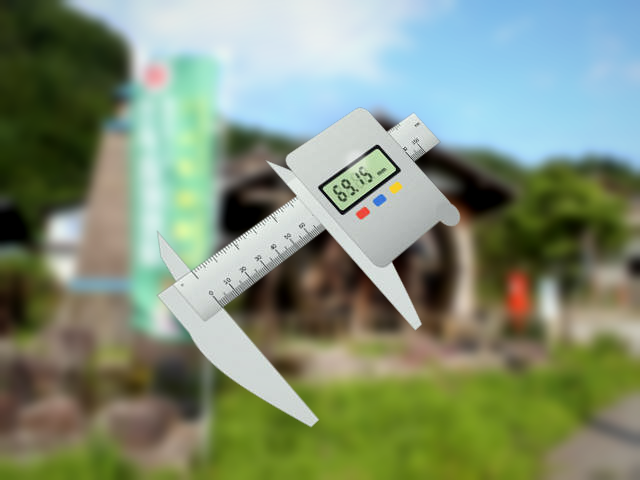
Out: value=69.15 unit=mm
